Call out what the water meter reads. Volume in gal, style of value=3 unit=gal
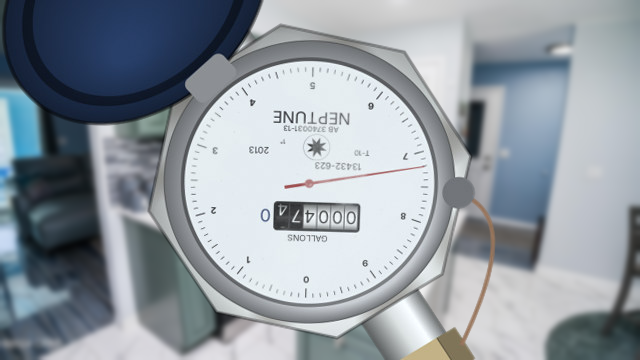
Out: value=4737.2 unit=gal
